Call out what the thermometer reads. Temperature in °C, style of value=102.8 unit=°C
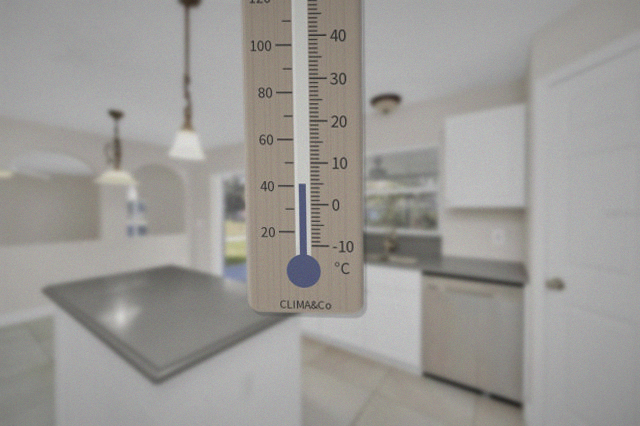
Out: value=5 unit=°C
